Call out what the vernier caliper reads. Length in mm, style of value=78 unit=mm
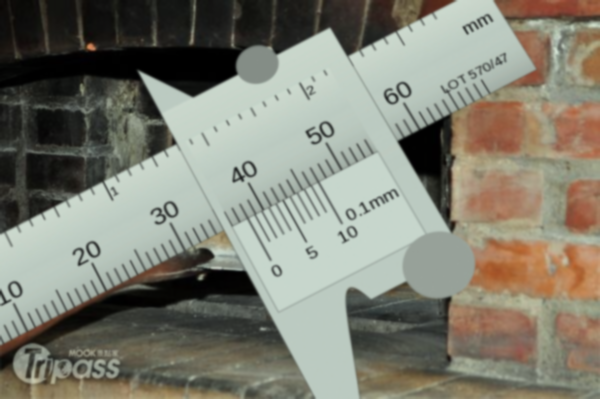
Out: value=38.0 unit=mm
